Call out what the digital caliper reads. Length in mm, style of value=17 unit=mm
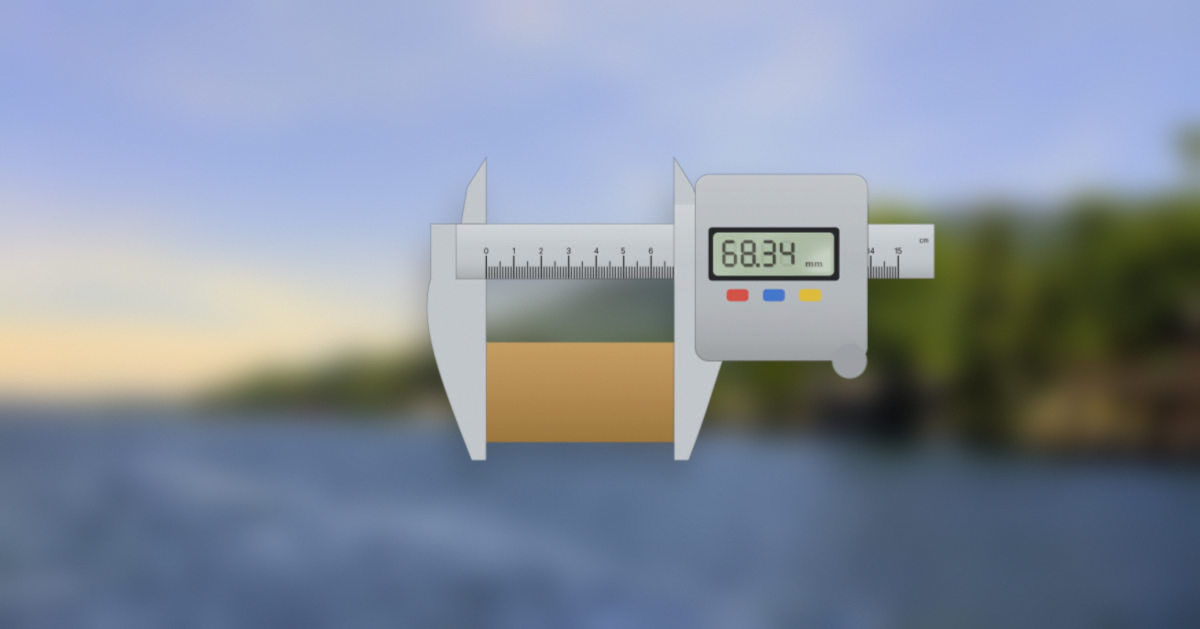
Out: value=68.34 unit=mm
